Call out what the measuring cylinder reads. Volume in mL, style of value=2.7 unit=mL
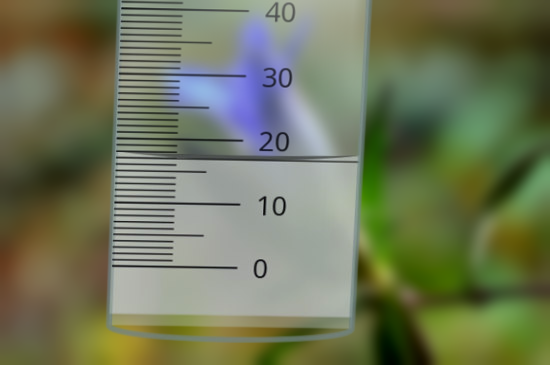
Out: value=17 unit=mL
